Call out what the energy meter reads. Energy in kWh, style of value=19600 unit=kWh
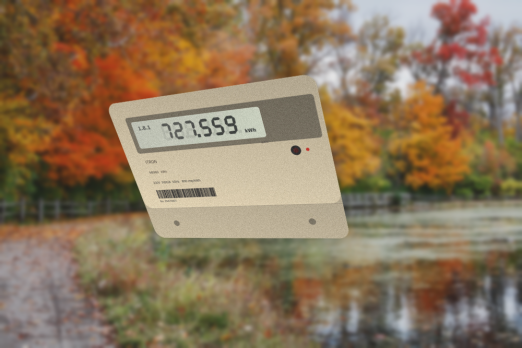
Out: value=727.559 unit=kWh
